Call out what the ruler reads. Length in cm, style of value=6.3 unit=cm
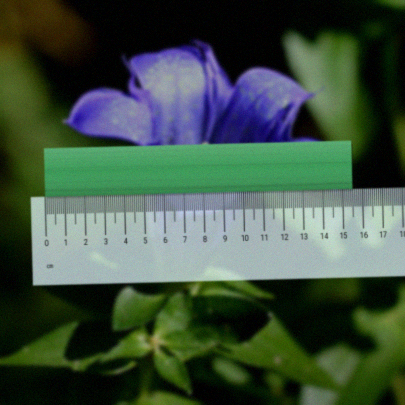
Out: value=15.5 unit=cm
